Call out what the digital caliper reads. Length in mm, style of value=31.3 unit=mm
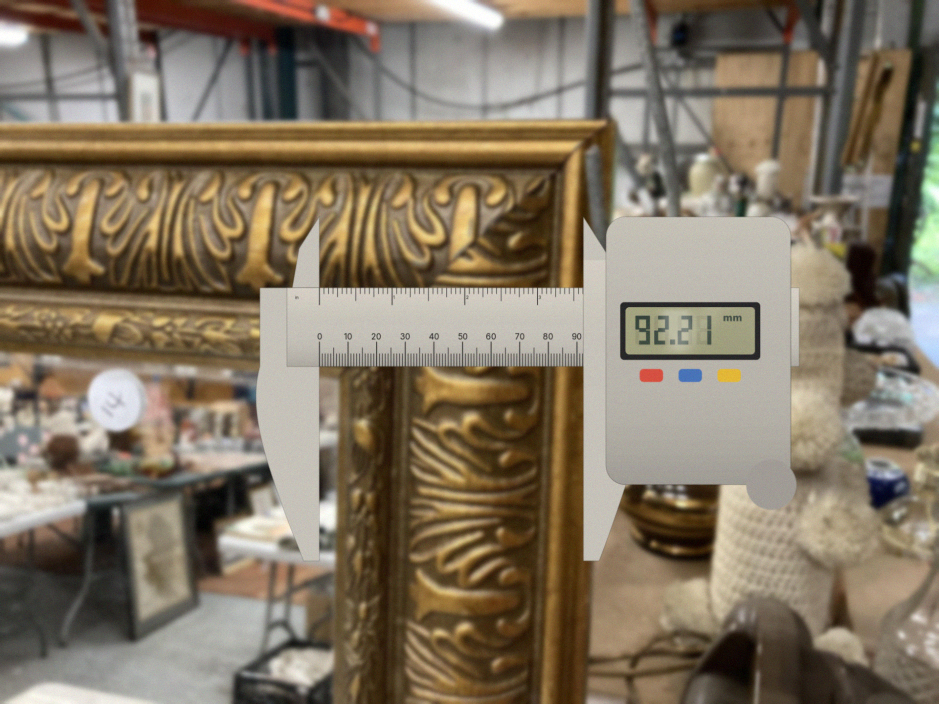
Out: value=92.21 unit=mm
